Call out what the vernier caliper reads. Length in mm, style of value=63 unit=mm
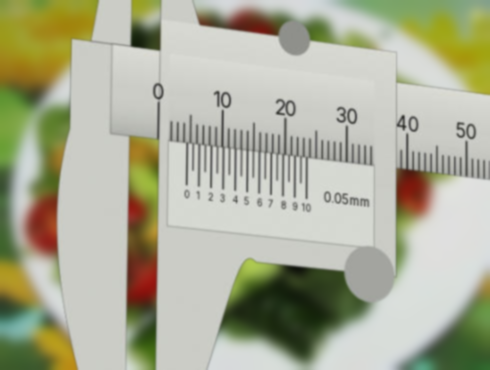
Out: value=4.5 unit=mm
